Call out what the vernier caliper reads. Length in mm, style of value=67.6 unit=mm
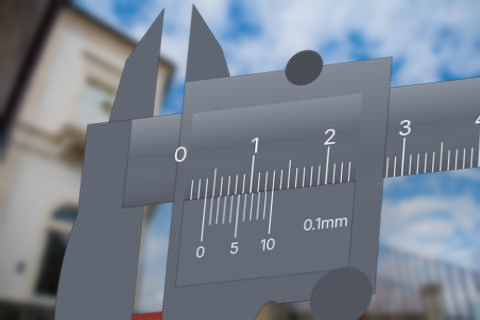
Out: value=4.0 unit=mm
